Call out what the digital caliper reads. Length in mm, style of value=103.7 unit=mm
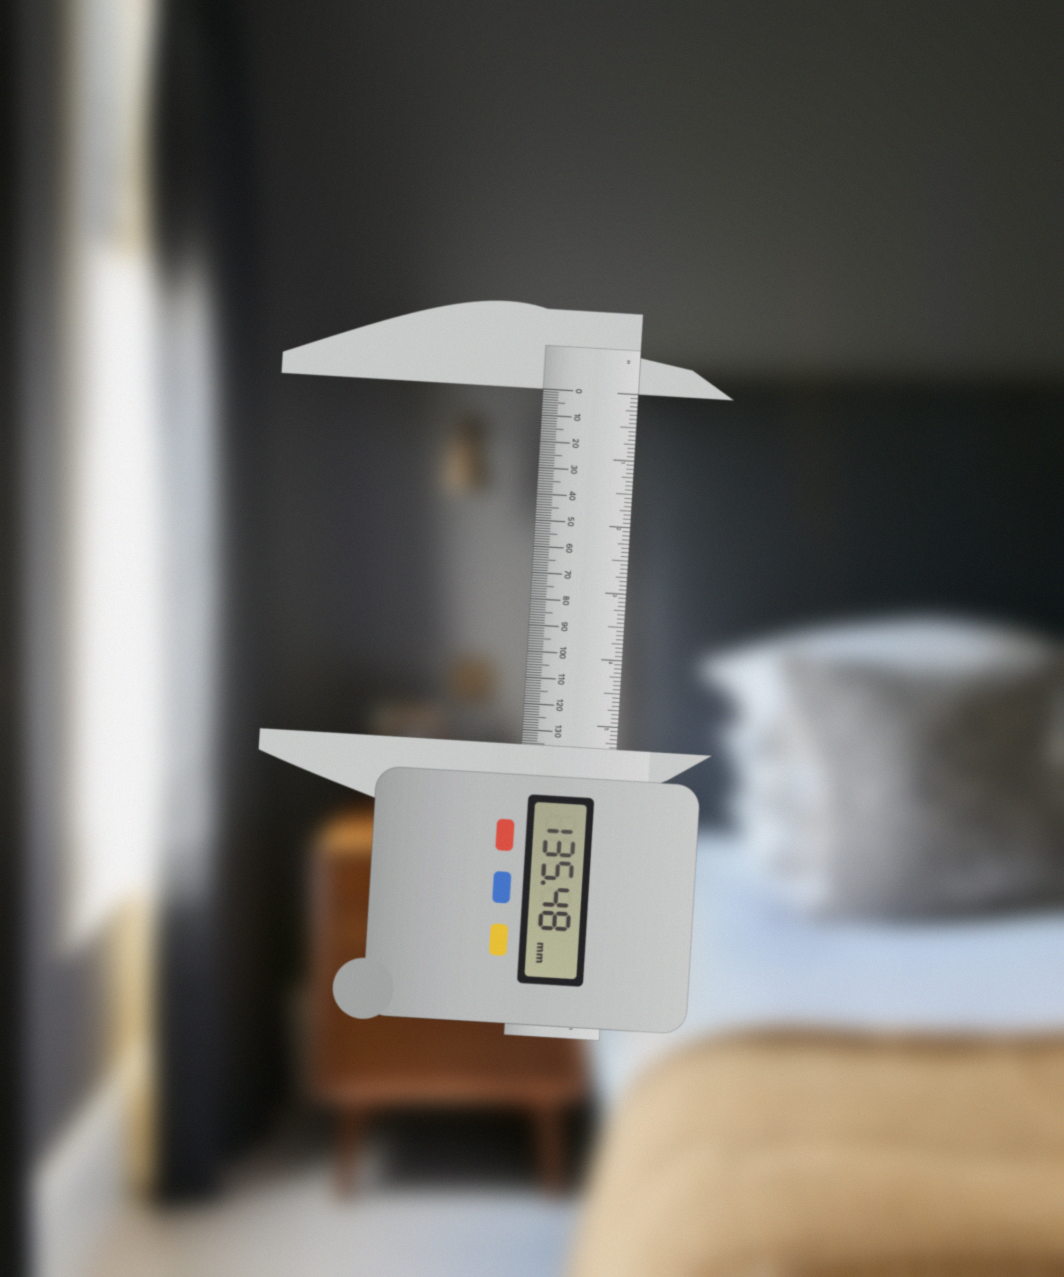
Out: value=135.48 unit=mm
